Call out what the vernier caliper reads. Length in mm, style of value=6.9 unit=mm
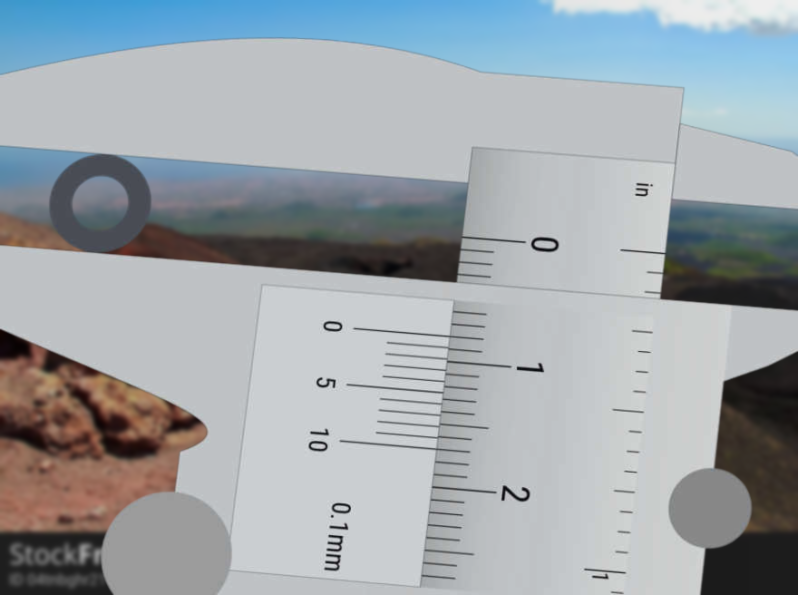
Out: value=8.0 unit=mm
